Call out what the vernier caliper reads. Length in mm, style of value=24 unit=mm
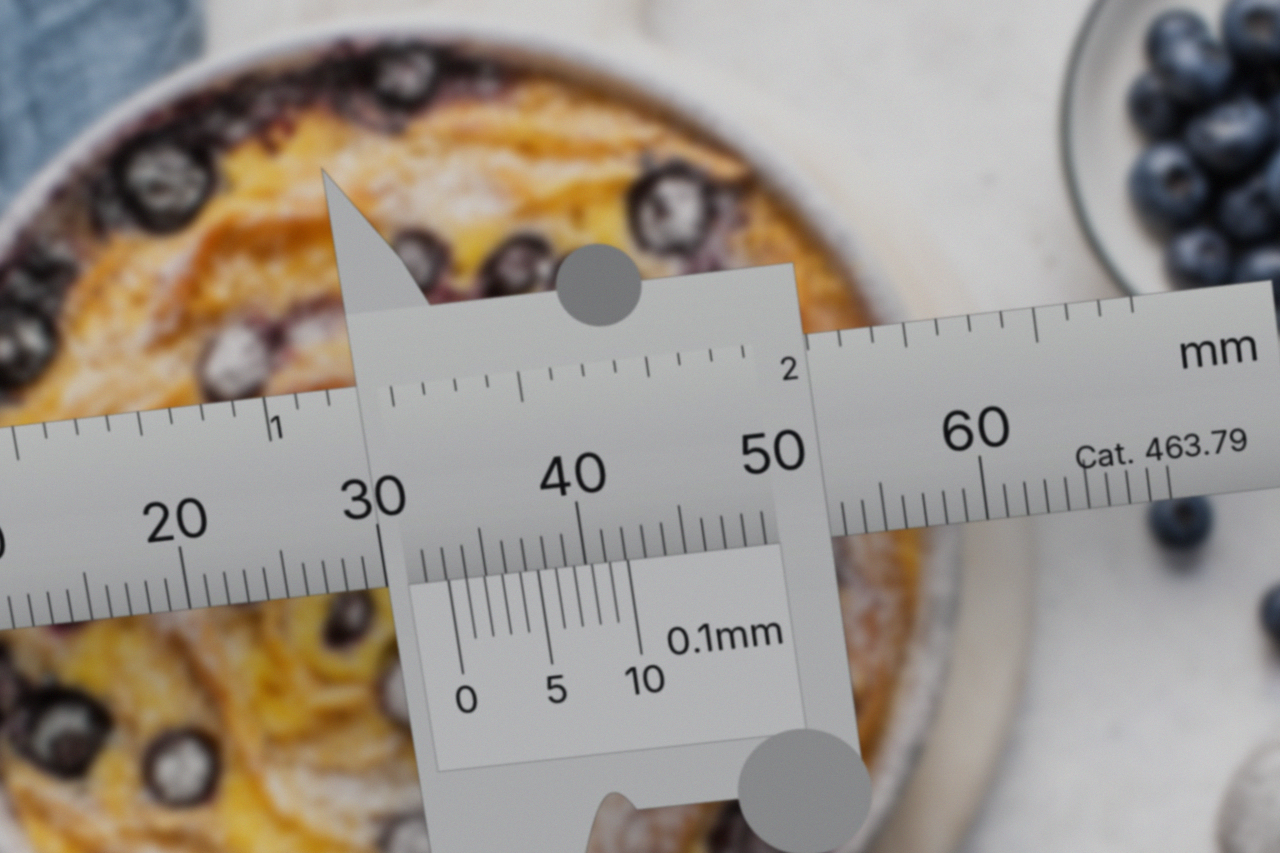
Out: value=33.1 unit=mm
